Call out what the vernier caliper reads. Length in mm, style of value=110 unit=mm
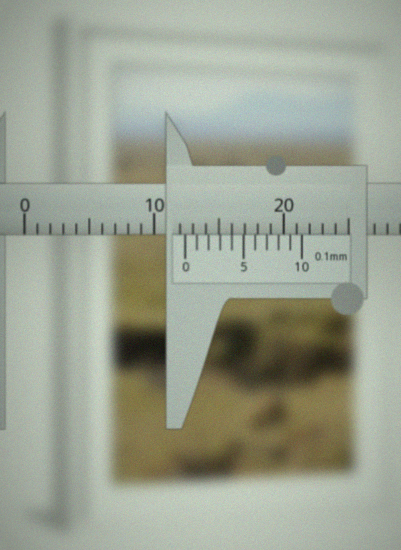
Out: value=12.4 unit=mm
